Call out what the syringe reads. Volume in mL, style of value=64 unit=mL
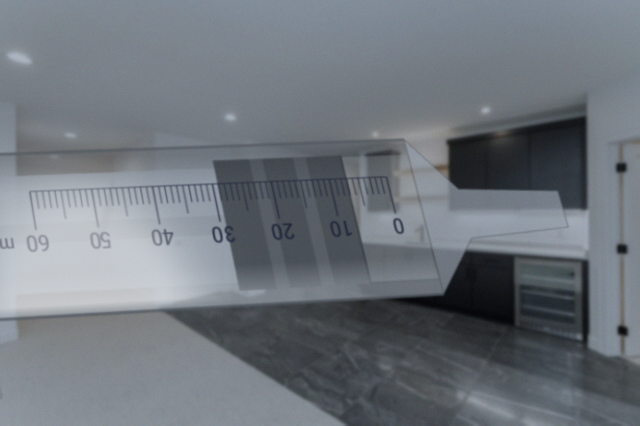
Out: value=7 unit=mL
